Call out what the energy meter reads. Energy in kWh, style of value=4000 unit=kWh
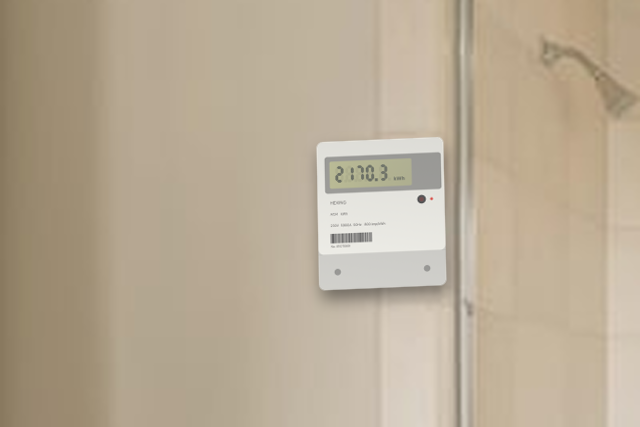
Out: value=2170.3 unit=kWh
